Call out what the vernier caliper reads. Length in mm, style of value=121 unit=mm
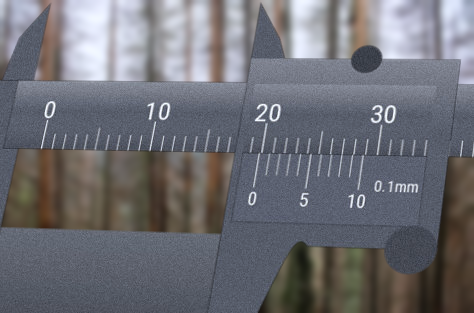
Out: value=19.8 unit=mm
